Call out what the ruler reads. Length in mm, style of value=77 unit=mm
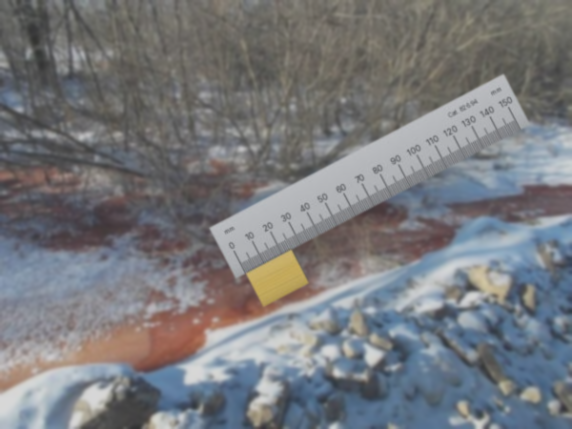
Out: value=25 unit=mm
